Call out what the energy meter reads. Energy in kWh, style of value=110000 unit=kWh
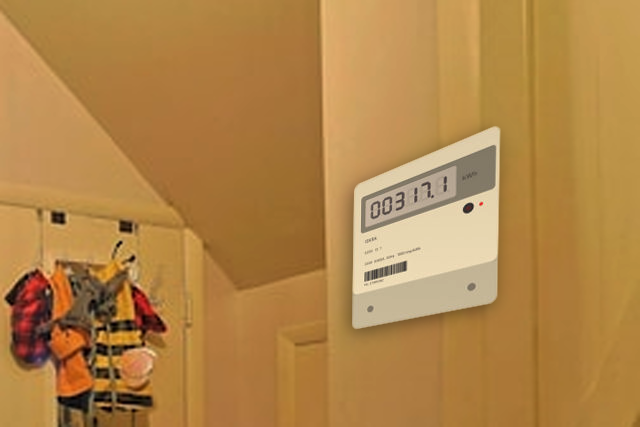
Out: value=317.1 unit=kWh
